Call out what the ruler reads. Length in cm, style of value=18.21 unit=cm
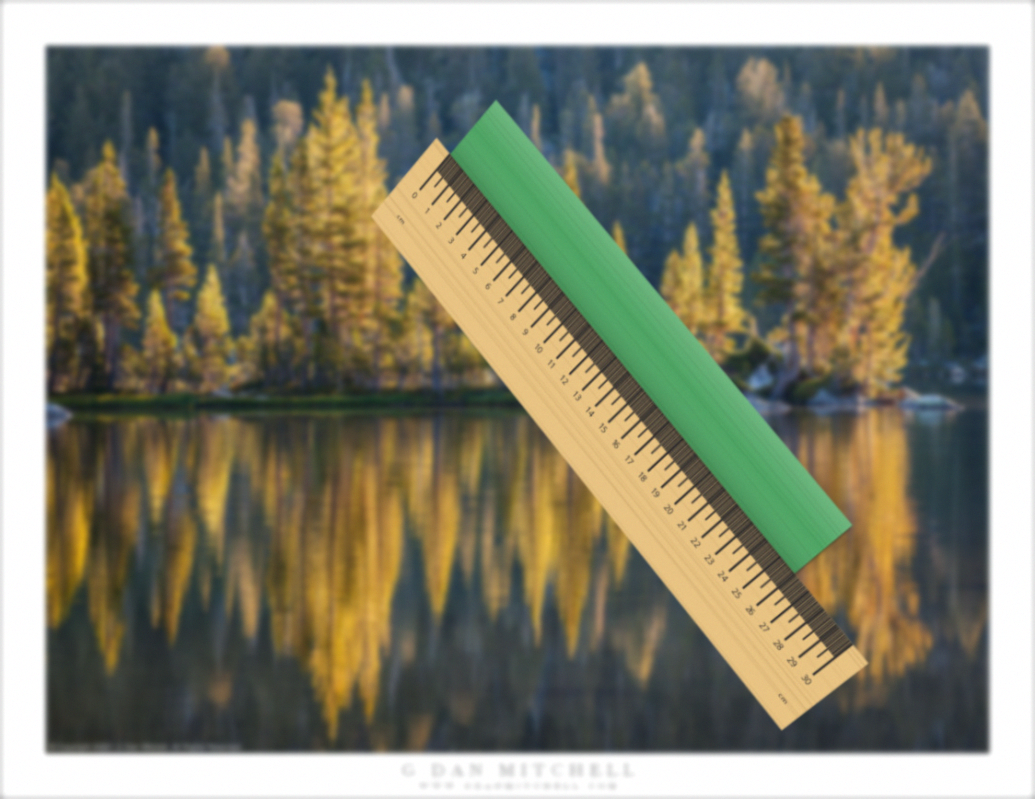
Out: value=26 unit=cm
